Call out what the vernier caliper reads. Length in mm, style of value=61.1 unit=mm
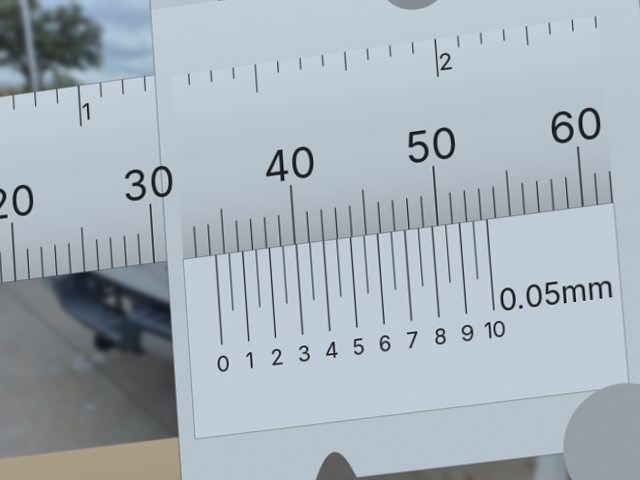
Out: value=34.4 unit=mm
